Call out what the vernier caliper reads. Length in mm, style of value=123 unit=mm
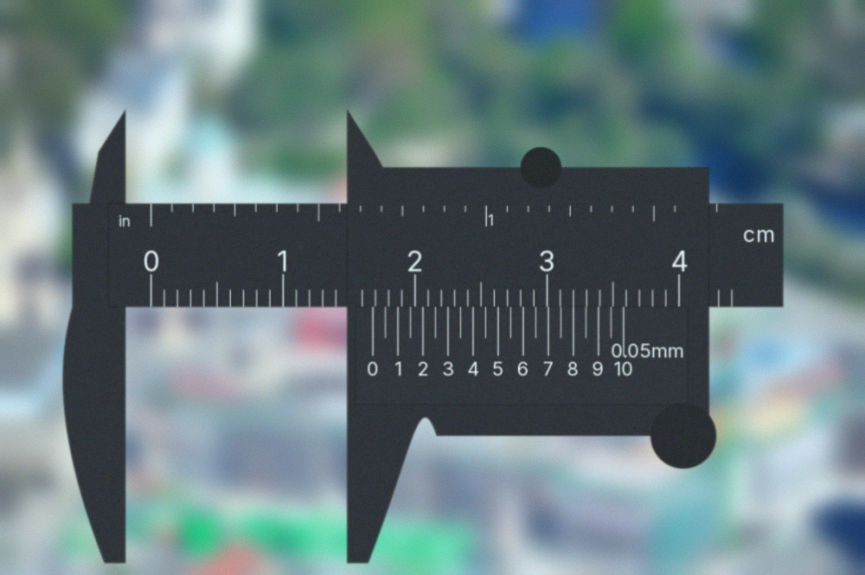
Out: value=16.8 unit=mm
